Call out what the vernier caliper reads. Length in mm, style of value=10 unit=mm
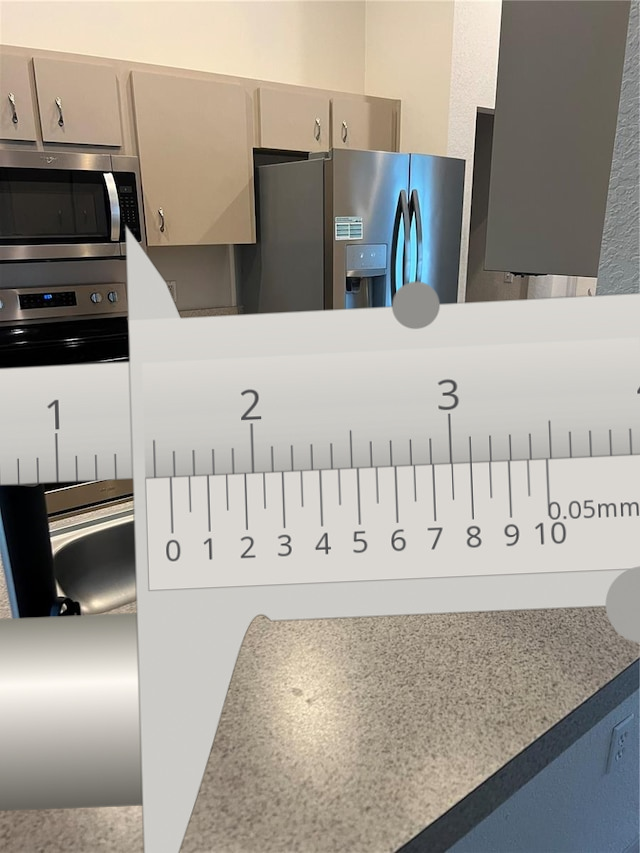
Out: value=15.8 unit=mm
